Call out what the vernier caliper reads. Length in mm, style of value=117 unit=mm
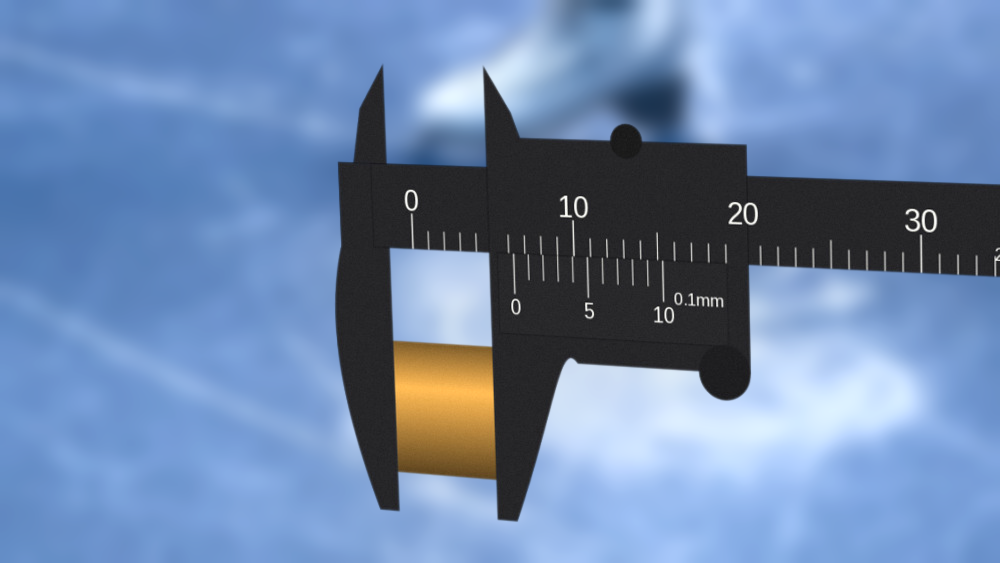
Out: value=6.3 unit=mm
